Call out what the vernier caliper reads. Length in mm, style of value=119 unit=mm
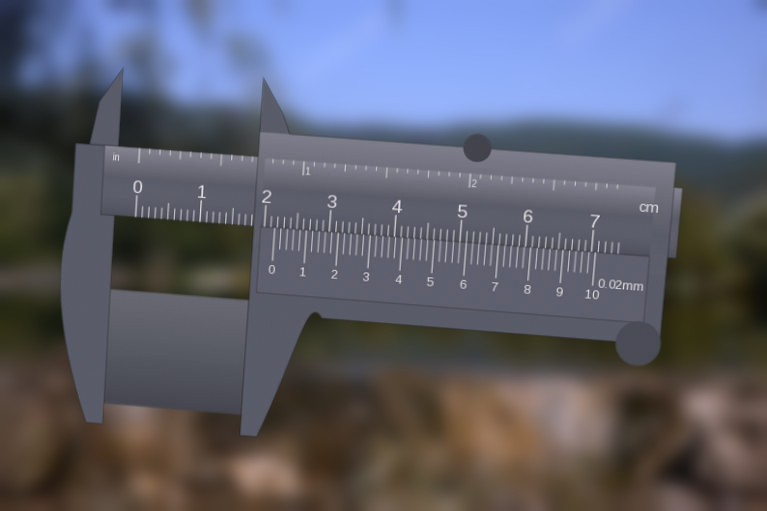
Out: value=21.6 unit=mm
